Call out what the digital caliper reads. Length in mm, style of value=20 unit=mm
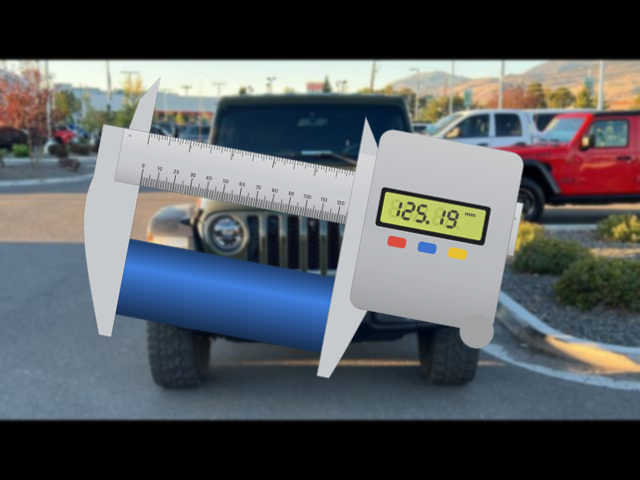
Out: value=125.19 unit=mm
